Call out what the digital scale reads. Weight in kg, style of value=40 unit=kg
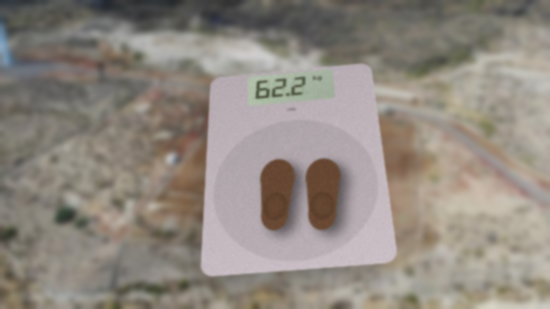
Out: value=62.2 unit=kg
